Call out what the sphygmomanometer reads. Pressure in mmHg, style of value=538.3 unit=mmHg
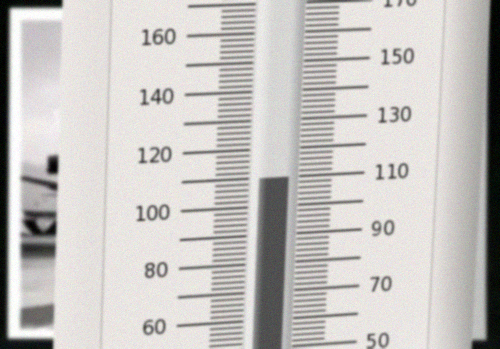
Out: value=110 unit=mmHg
